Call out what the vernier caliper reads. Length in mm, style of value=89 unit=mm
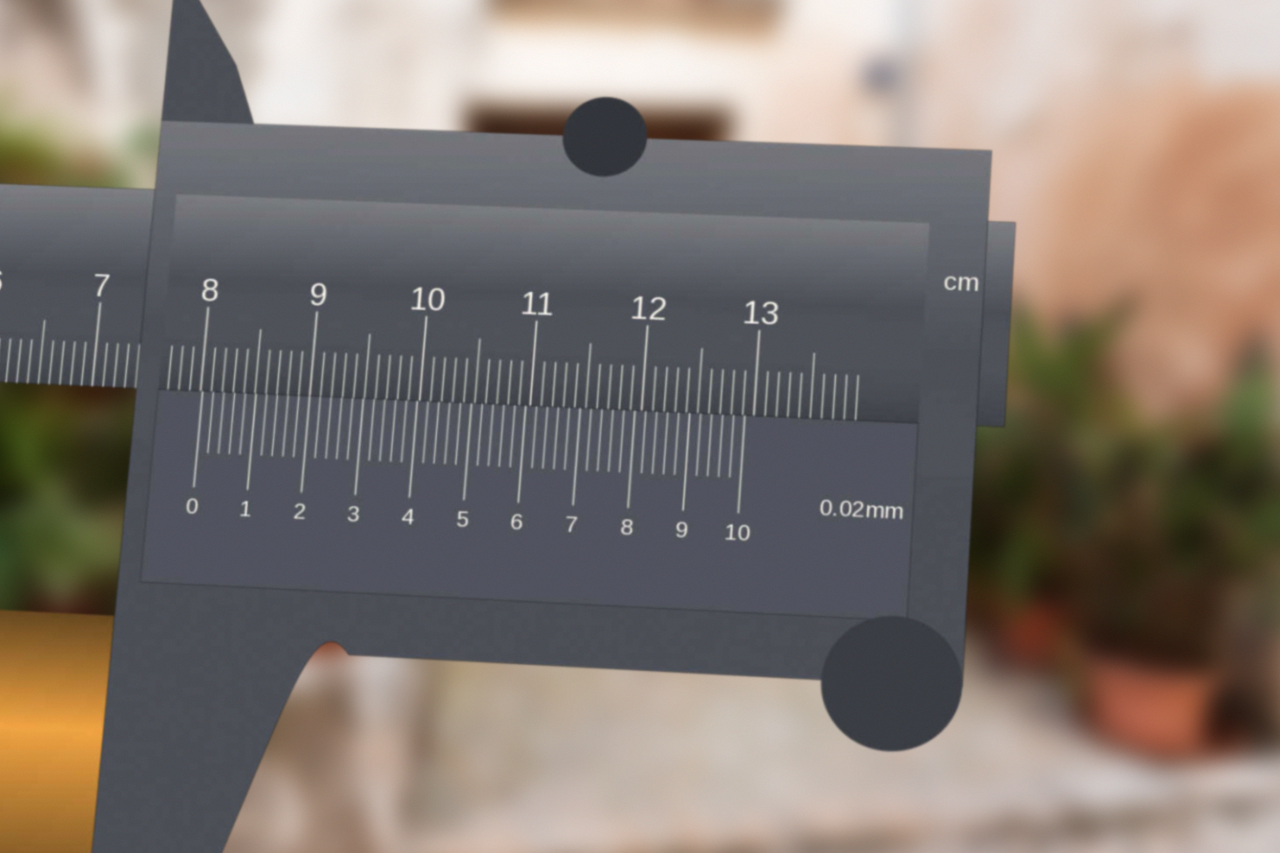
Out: value=80.2 unit=mm
